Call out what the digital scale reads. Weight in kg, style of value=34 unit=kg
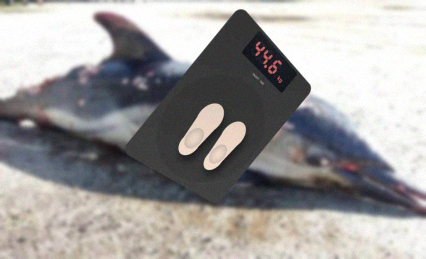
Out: value=44.6 unit=kg
